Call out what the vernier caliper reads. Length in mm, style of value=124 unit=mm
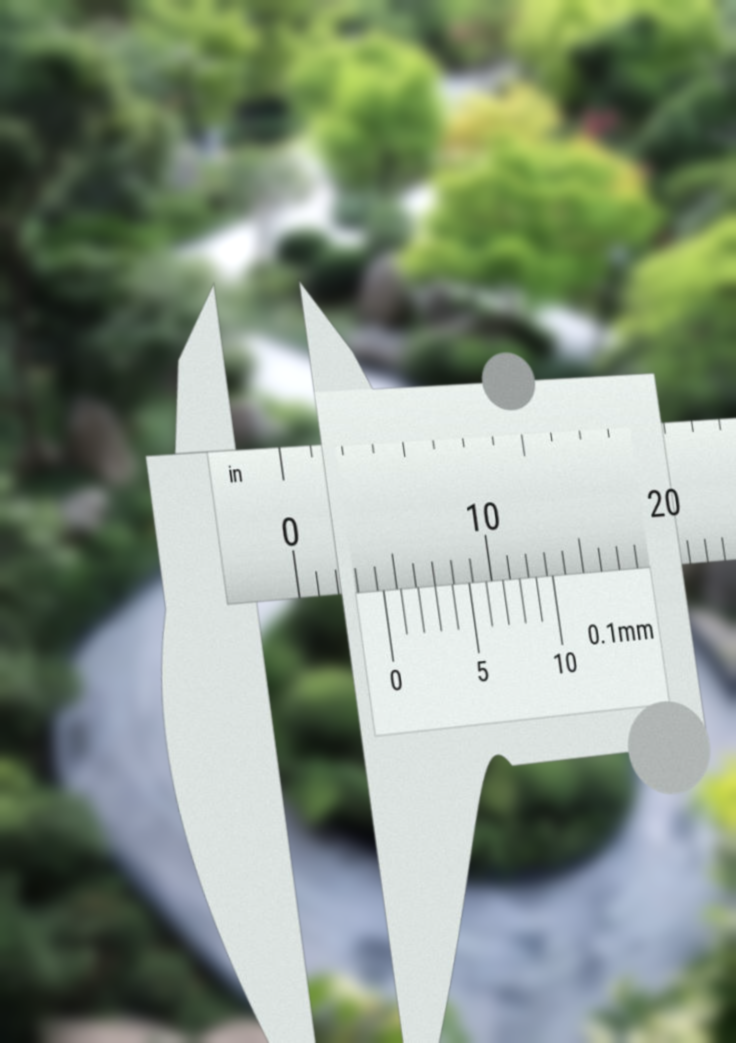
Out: value=4.3 unit=mm
